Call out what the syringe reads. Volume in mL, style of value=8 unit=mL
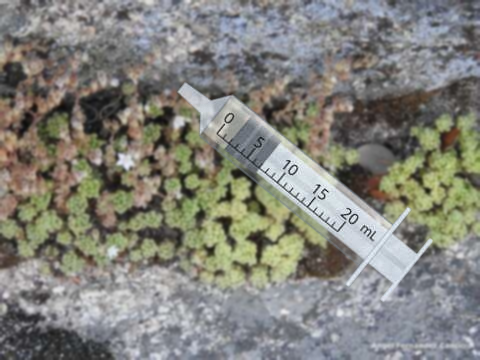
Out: value=2 unit=mL
